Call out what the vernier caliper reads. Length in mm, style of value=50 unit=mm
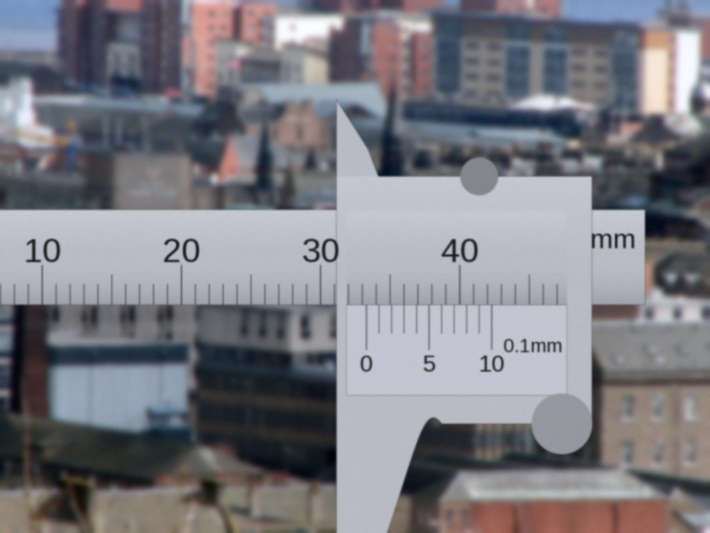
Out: value=33.3 unit=mm
